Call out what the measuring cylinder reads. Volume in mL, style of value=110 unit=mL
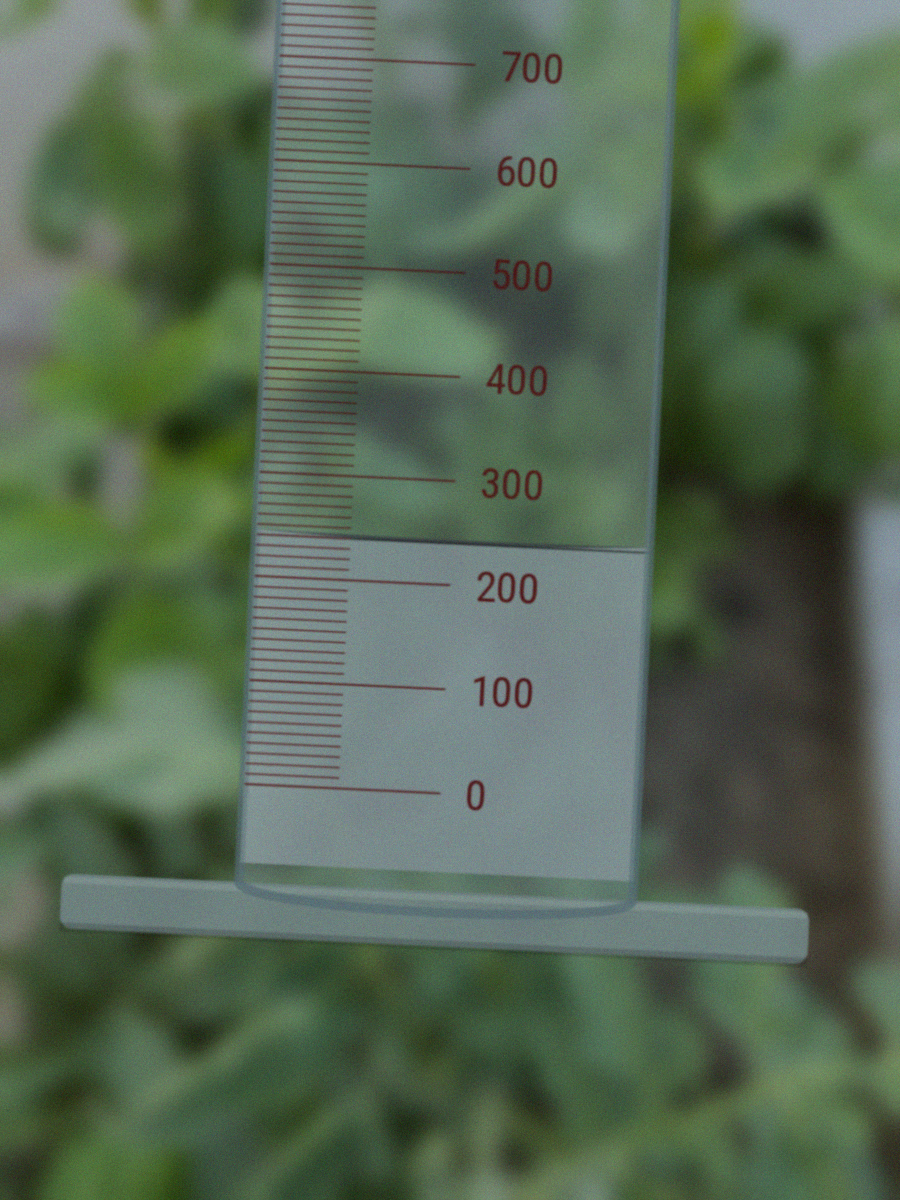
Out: value=240 unit=mL
